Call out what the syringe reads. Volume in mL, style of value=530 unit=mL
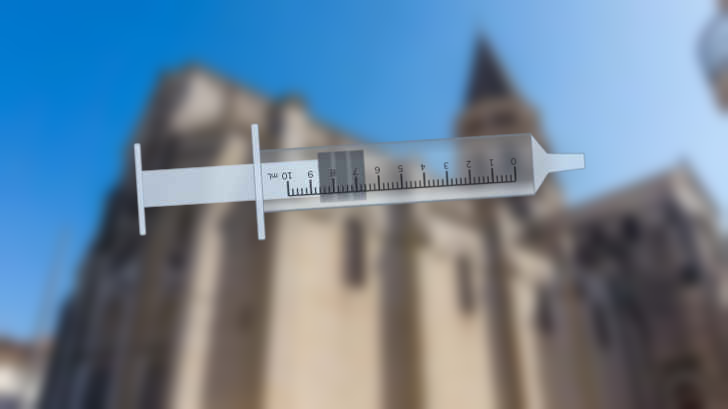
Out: value=6.6 unit=mL
